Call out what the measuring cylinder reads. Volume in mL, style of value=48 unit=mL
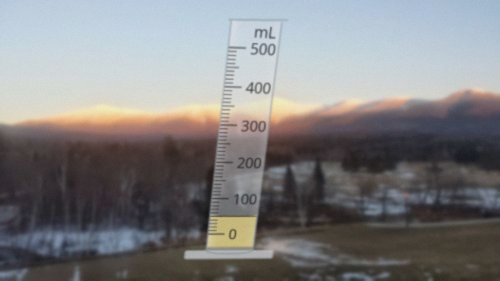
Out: value=50 unit=mL
